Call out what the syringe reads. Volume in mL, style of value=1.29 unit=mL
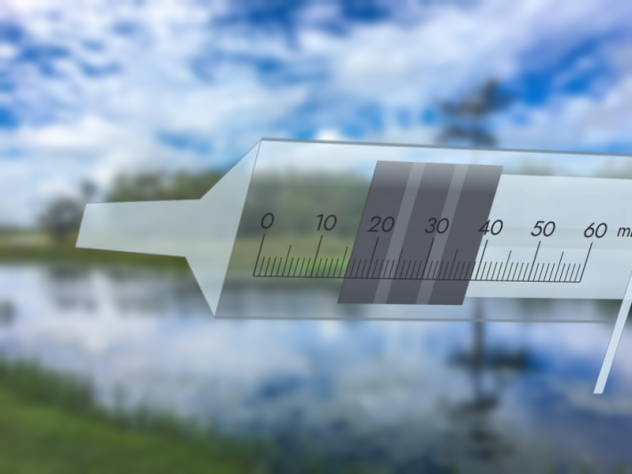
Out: value=16 unit=mL
